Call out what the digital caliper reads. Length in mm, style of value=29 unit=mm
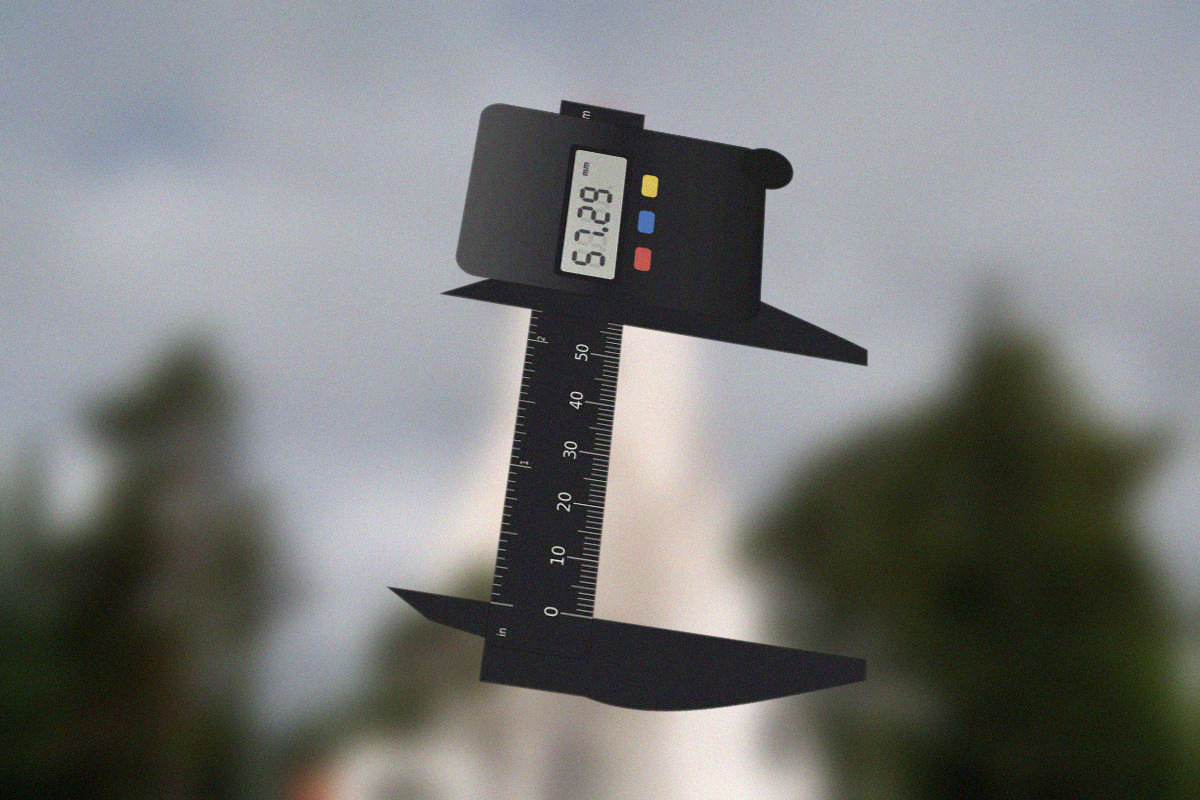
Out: value=57.29 unit=mm
